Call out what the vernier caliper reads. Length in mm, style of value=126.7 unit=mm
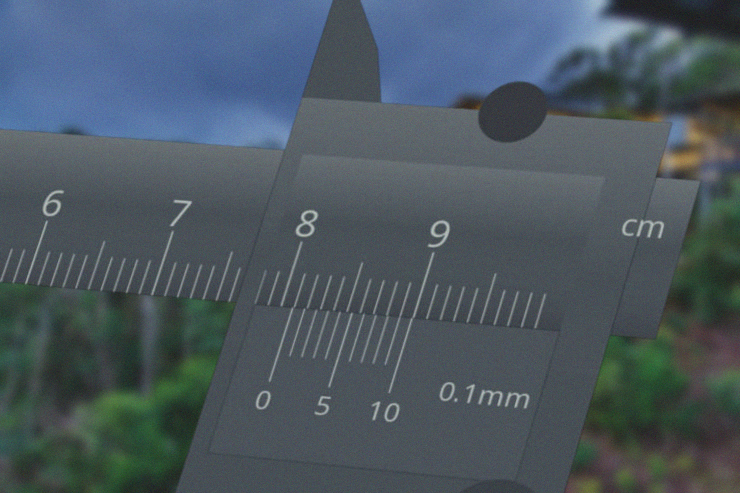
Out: value=80.9 unit=mm
